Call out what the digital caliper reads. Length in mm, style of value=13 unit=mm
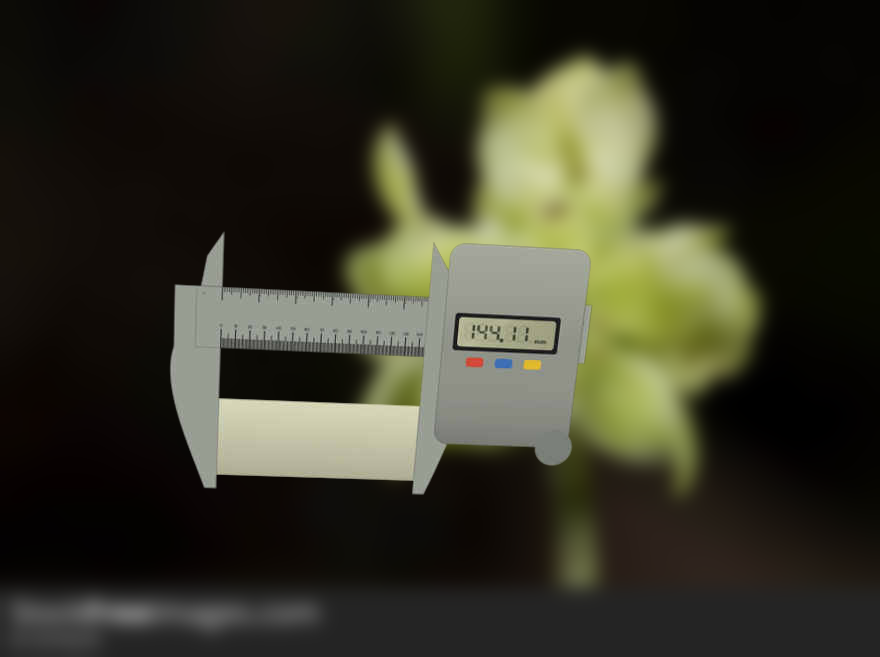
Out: value=144.11 unit=mm
